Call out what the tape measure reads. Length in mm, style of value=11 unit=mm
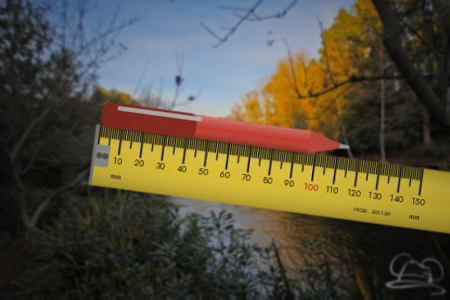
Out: value=115 unit=mm
